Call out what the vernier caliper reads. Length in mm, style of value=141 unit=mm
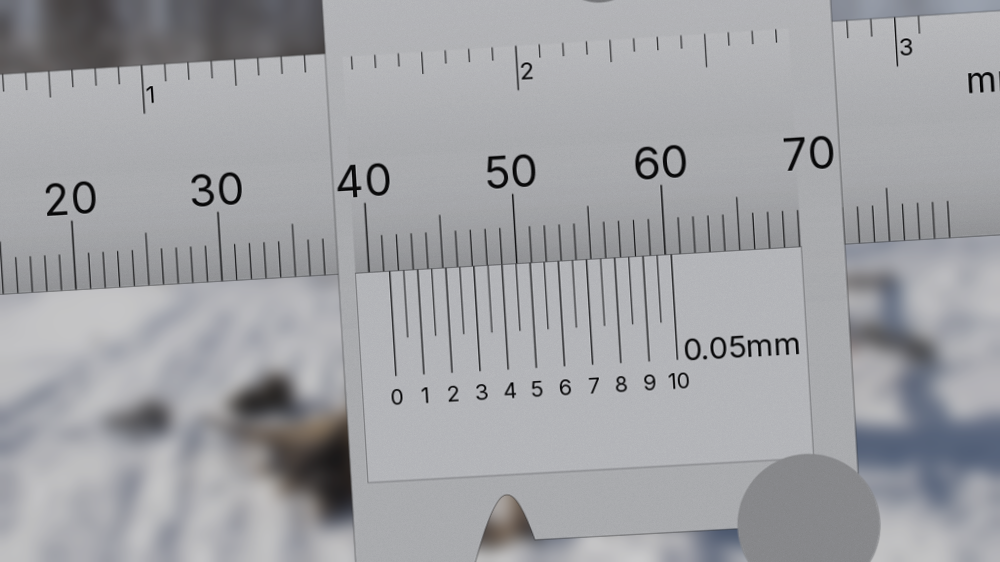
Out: value=41.4 unit=mm
